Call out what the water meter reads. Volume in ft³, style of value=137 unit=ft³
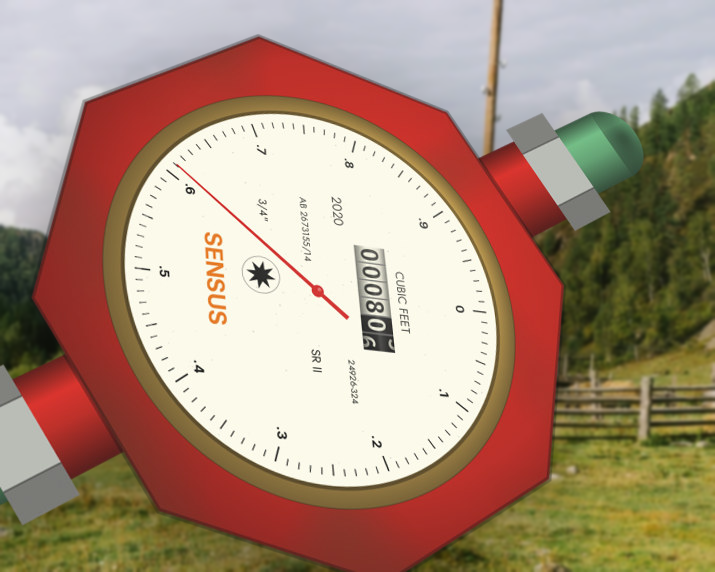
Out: value=805.61 unit=ft³
